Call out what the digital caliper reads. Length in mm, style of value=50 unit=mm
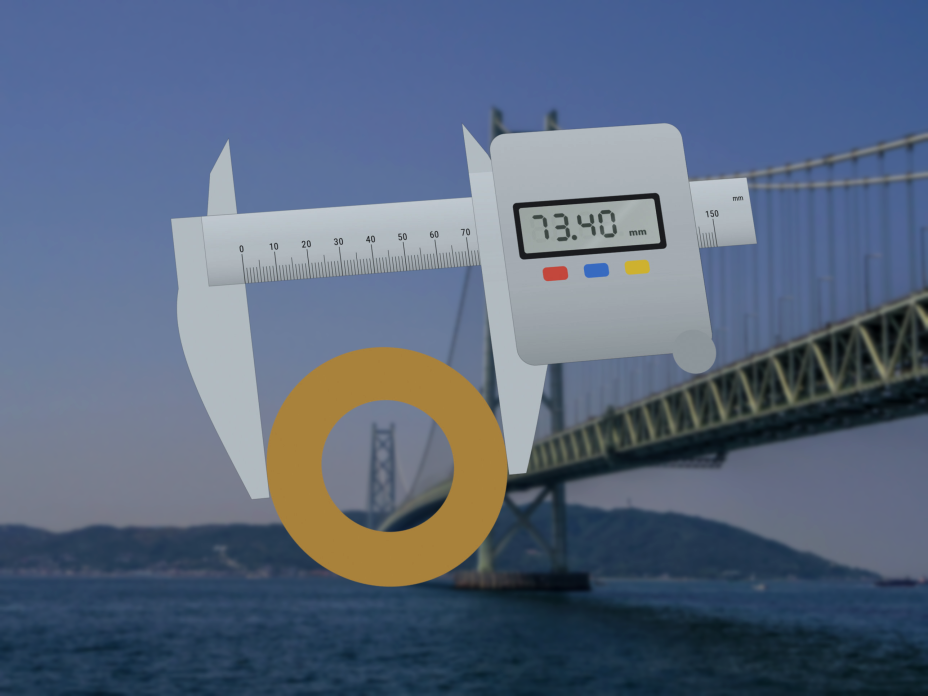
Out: value=73.40 unit=mm
